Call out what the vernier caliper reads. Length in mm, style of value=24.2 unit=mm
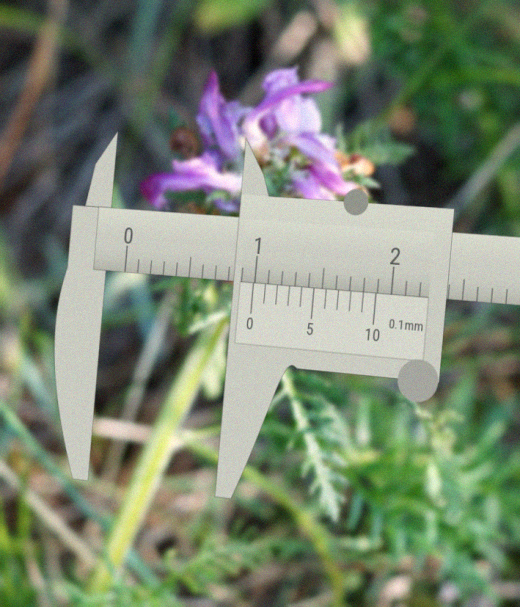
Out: value=9.9 unit=mm
